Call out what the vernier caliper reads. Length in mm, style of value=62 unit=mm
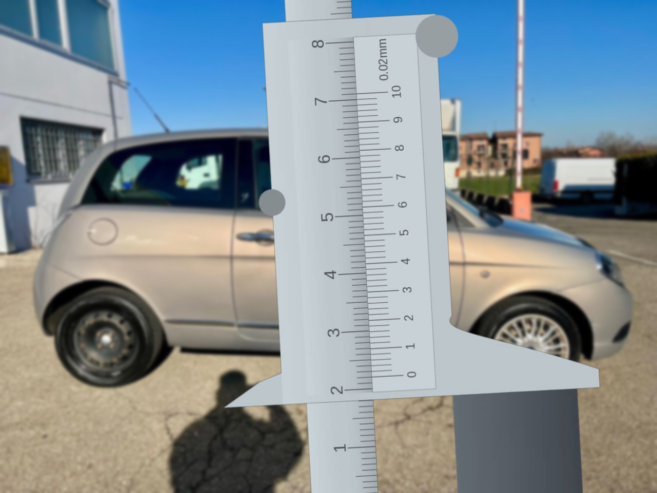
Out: value=22.0 unit=mm
